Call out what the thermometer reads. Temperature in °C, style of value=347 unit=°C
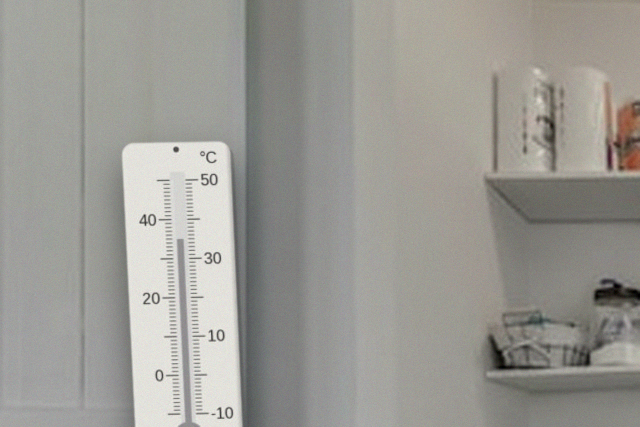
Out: value=35 unit=°C
